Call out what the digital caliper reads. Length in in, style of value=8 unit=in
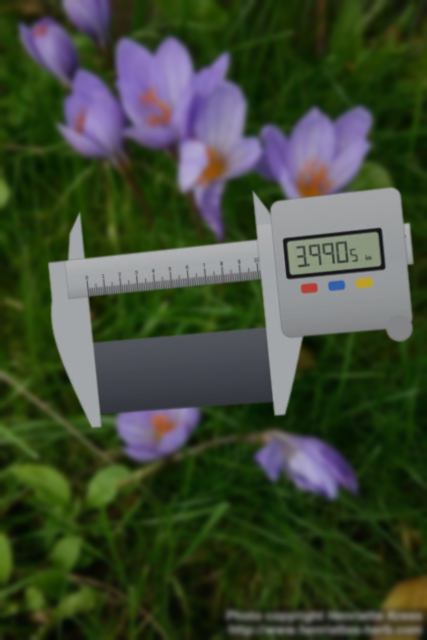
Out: value=3.9905 unit=in
